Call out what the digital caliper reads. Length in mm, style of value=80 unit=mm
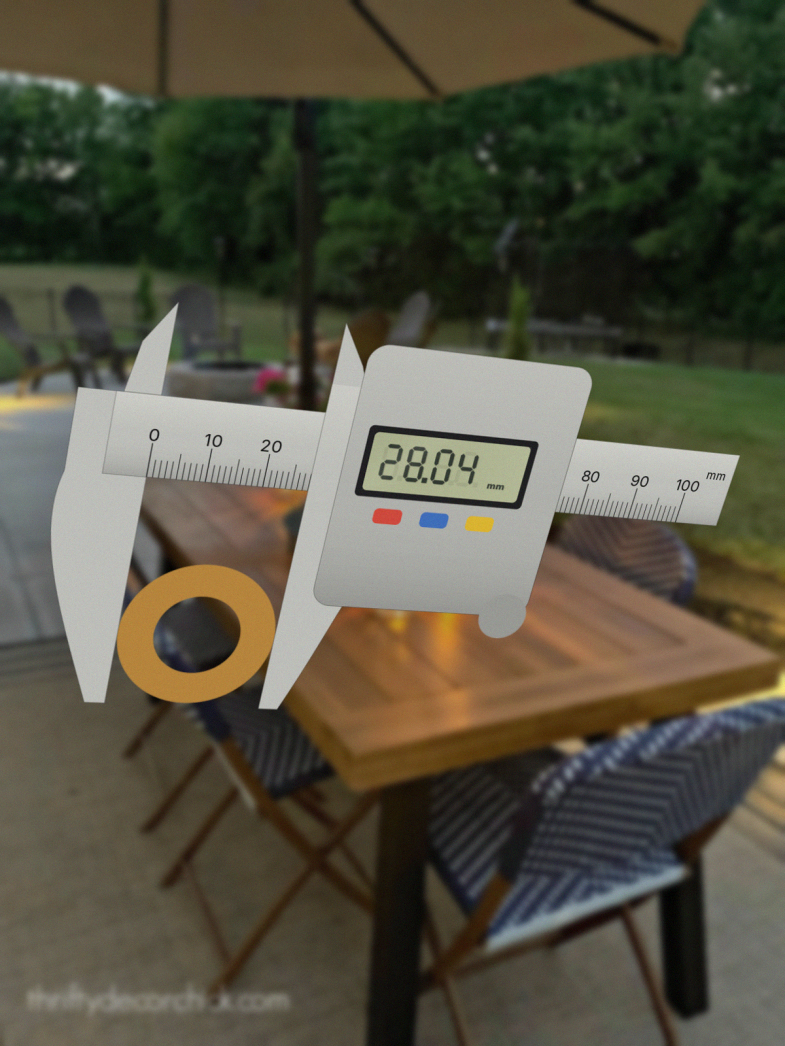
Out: value=28.04 unit=mm
